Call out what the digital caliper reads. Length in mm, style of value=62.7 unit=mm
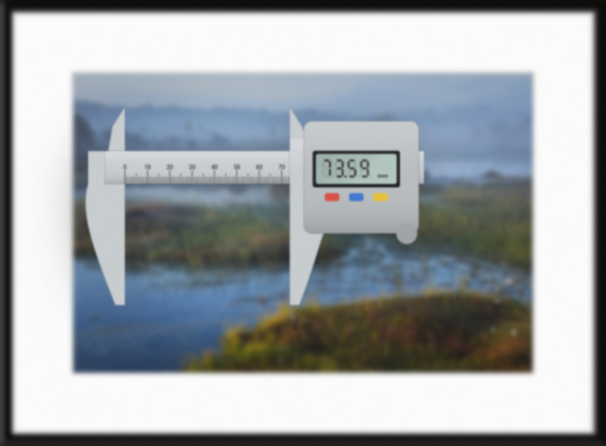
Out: value=73.59 unit=mm
